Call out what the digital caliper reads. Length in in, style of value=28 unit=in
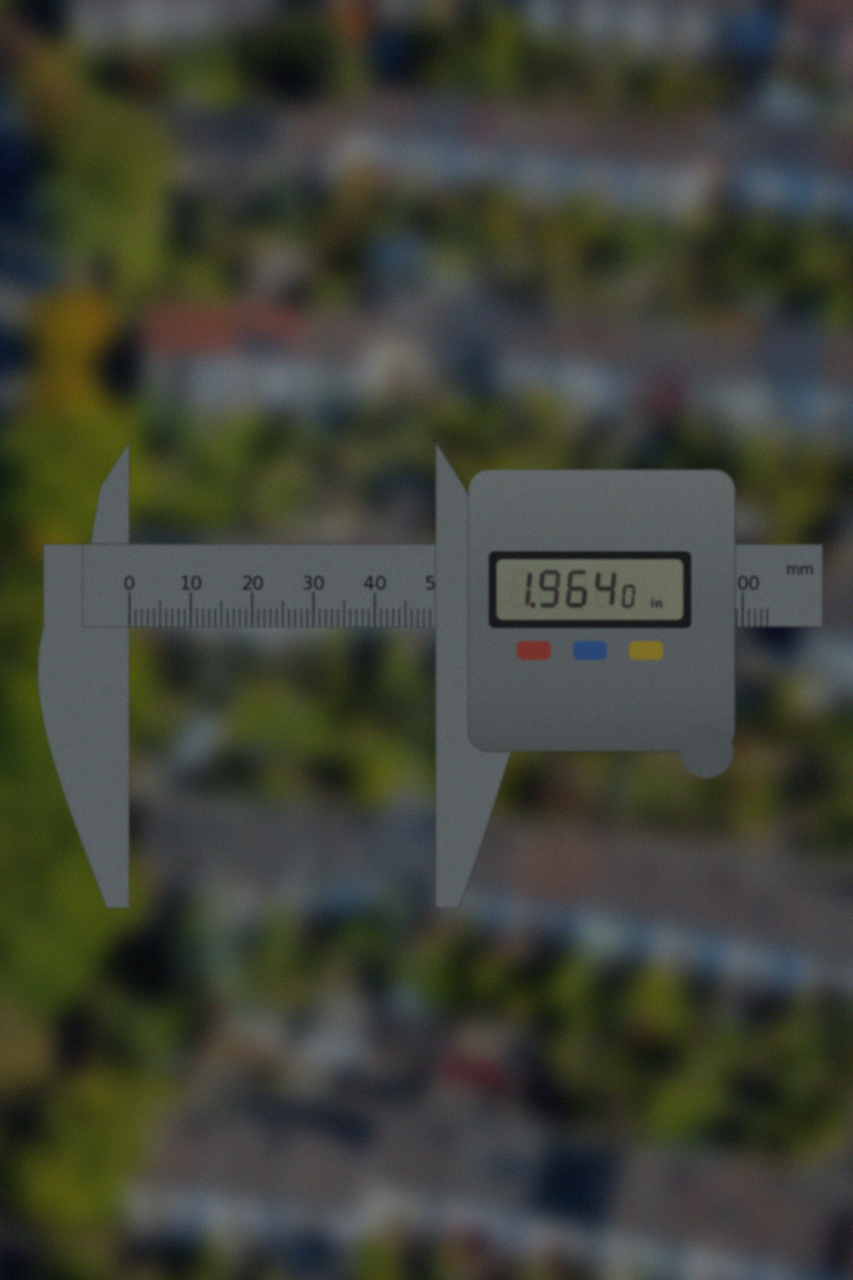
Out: value=1.9640 unit=in
